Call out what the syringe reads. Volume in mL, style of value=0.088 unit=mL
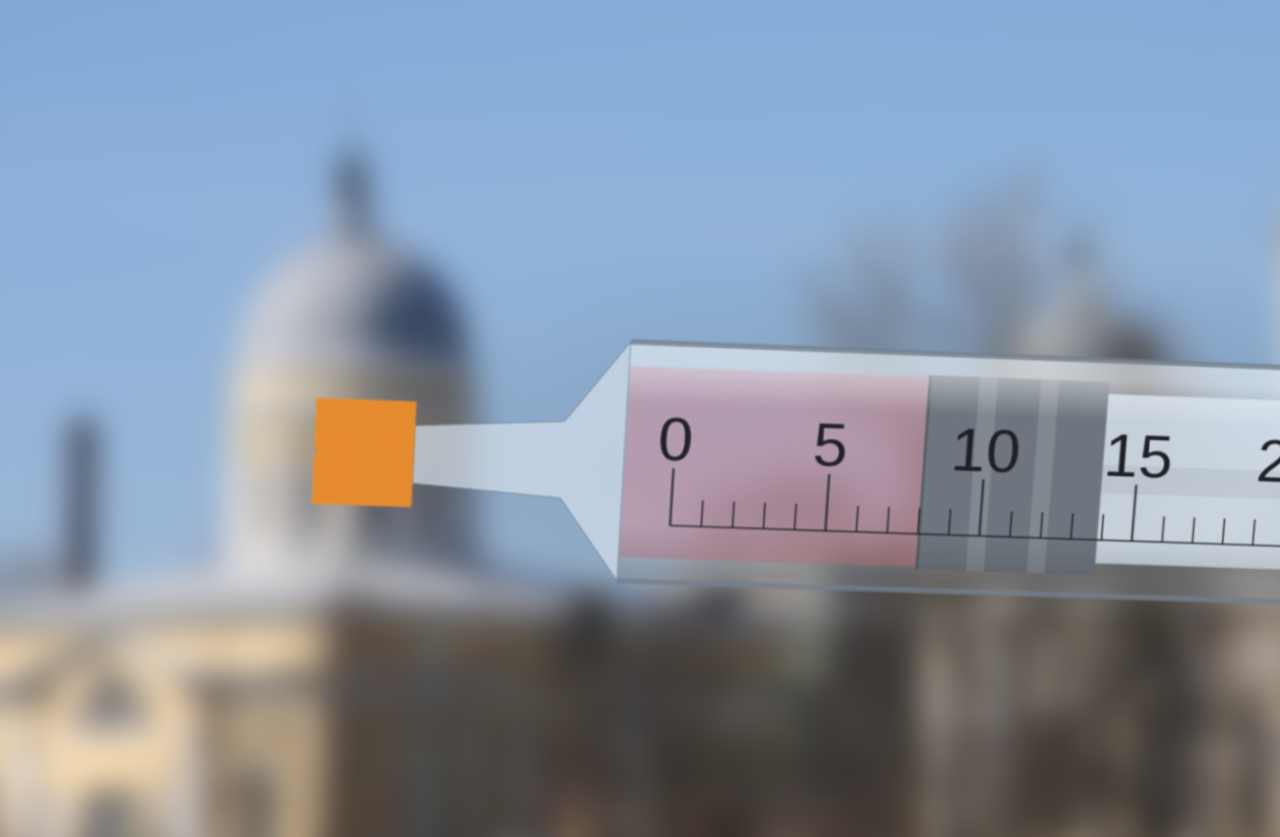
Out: value=8 unit=mL
